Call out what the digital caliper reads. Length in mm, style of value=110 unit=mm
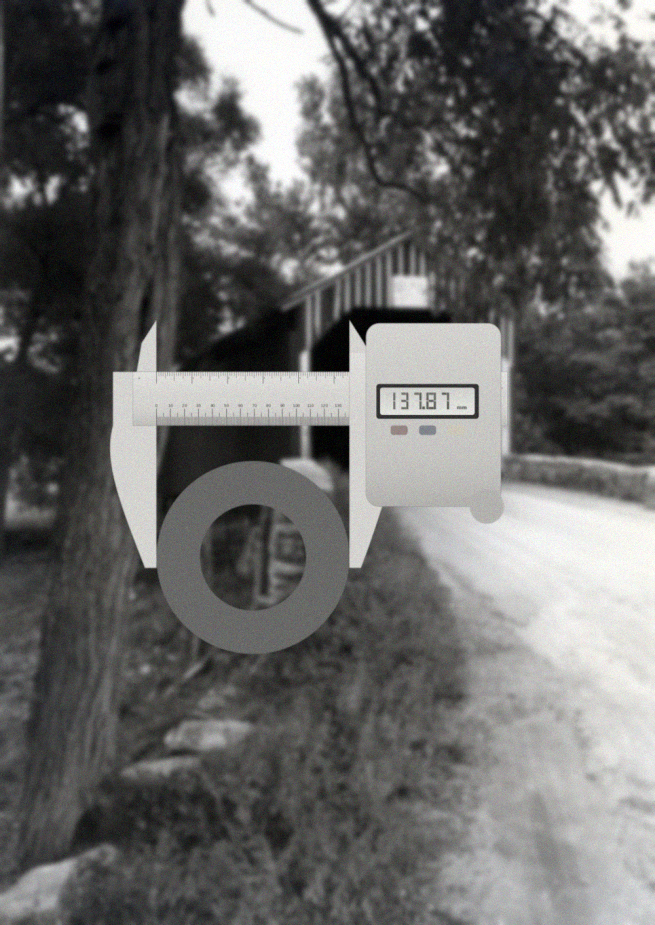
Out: value=137.87 unit=mm
